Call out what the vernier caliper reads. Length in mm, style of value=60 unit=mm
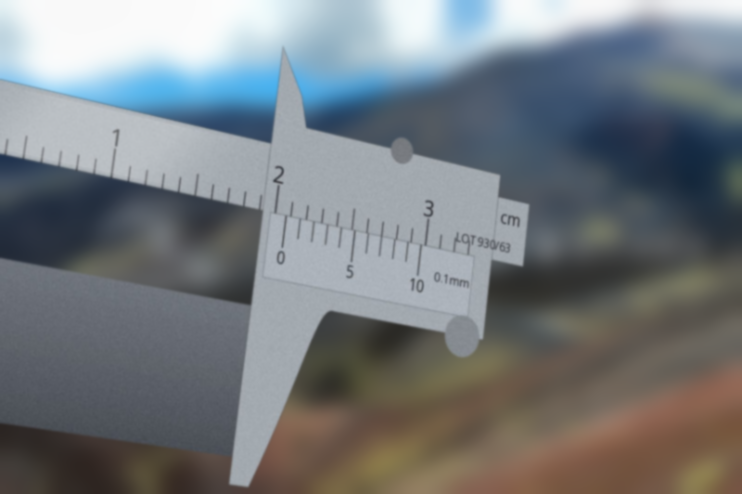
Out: value=20.7 unit=mm
